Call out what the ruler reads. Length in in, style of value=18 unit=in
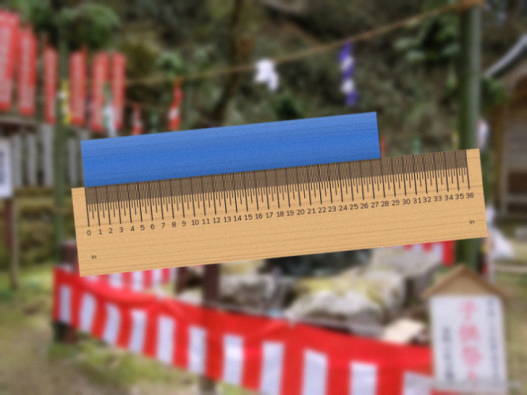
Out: value=28 unit=in
